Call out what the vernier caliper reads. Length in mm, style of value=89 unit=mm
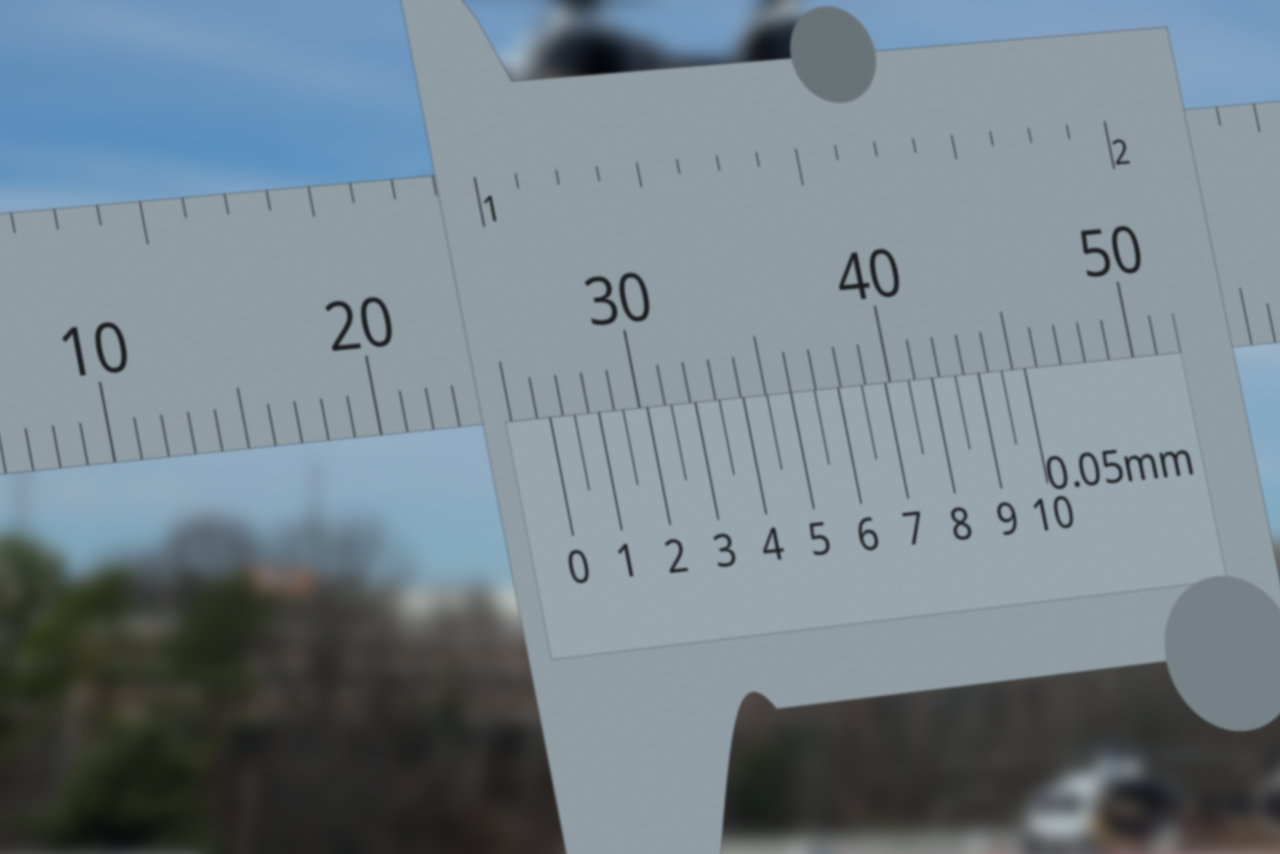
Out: value=26.5 unit=mm
